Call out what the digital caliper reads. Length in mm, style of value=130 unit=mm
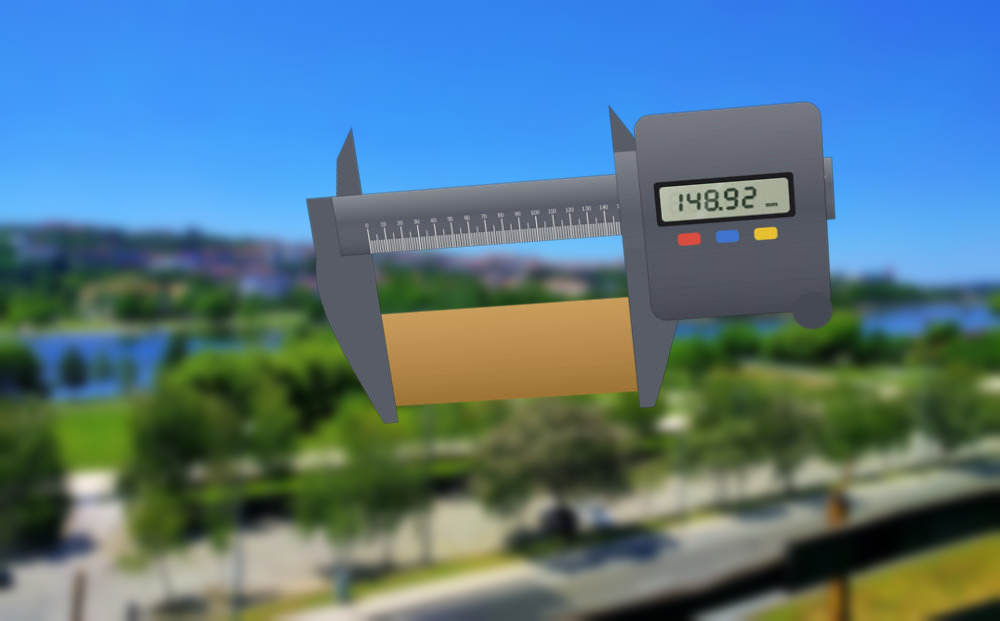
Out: value=148.92 unit=mm
